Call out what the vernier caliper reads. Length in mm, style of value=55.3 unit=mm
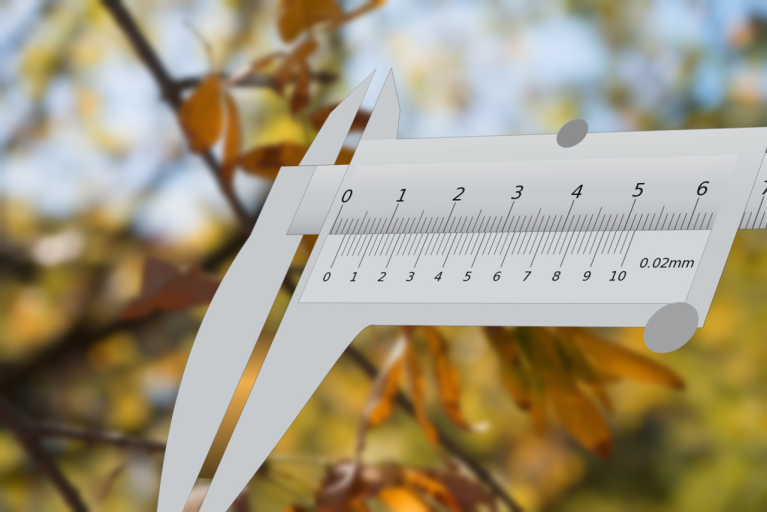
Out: value=2.8 unit=mm
